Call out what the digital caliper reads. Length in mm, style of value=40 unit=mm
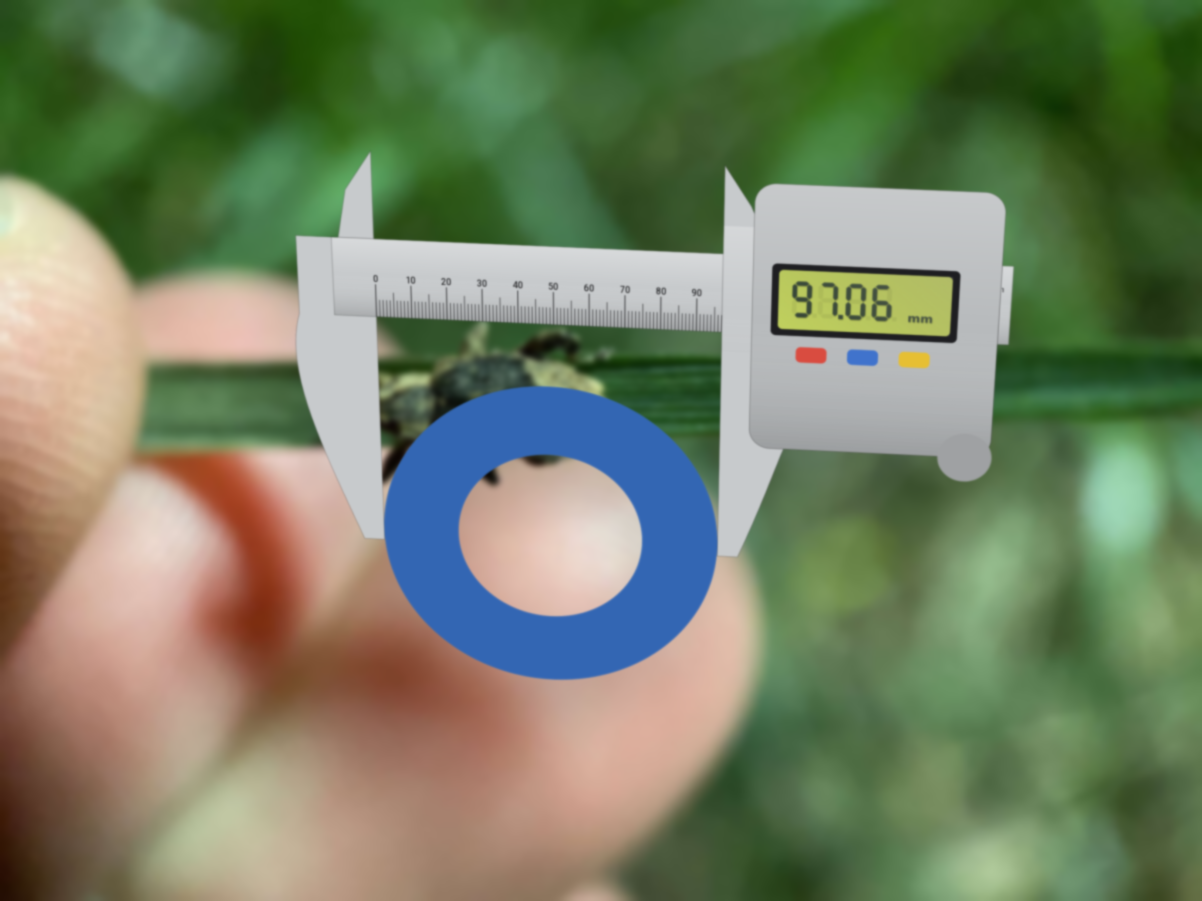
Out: value=97.06 unit=mm
